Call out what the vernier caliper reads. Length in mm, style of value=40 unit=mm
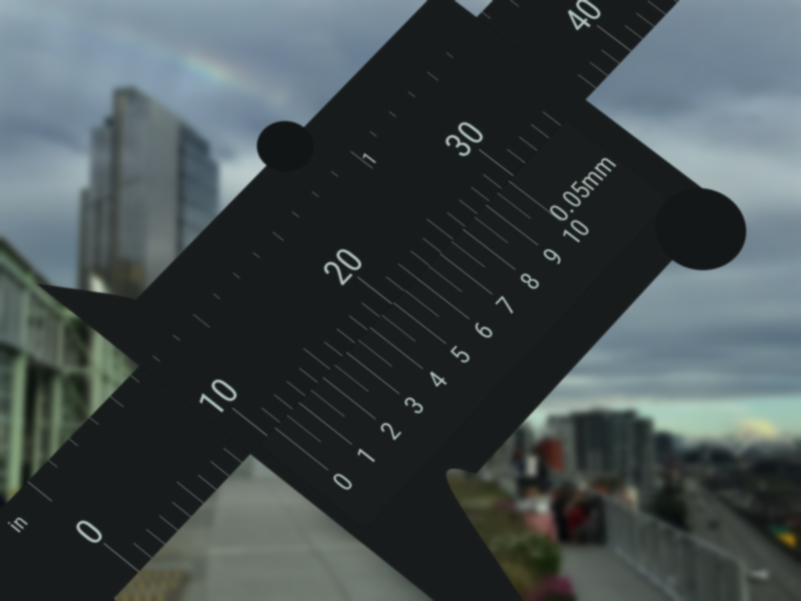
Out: value=10.6 unit=mm
